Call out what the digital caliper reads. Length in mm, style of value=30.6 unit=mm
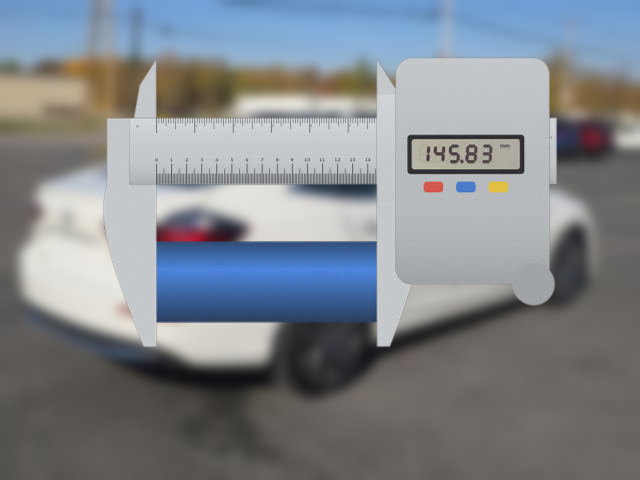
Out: value=145.83 unit=mm
